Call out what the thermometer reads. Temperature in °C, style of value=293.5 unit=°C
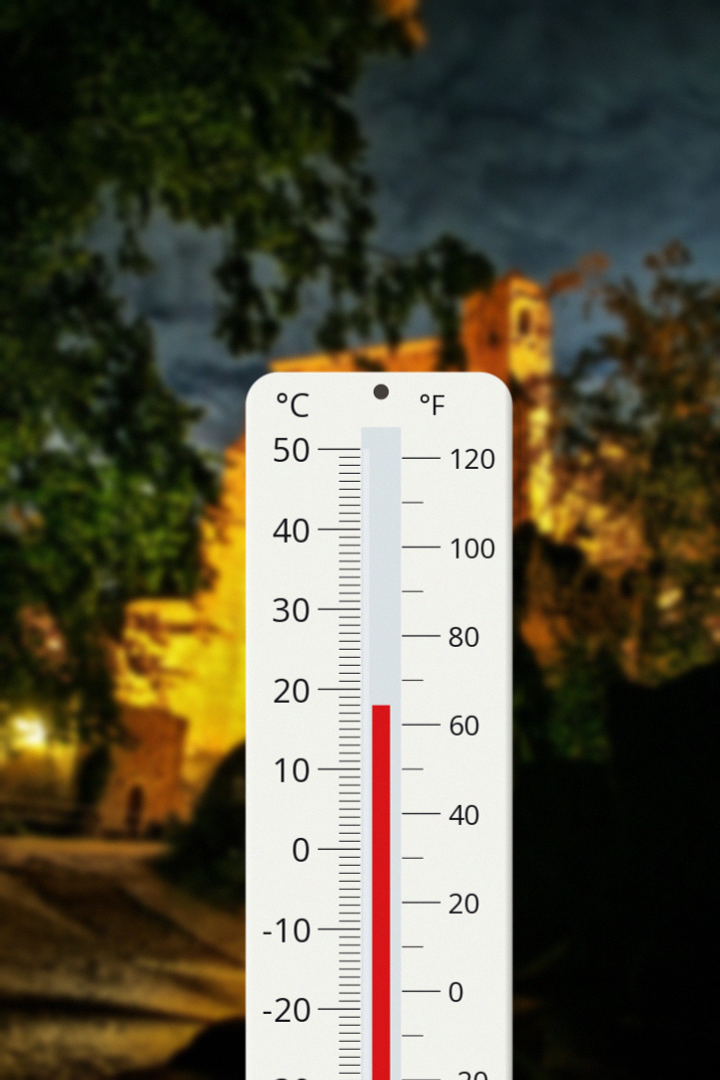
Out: value=18 unit=°C
